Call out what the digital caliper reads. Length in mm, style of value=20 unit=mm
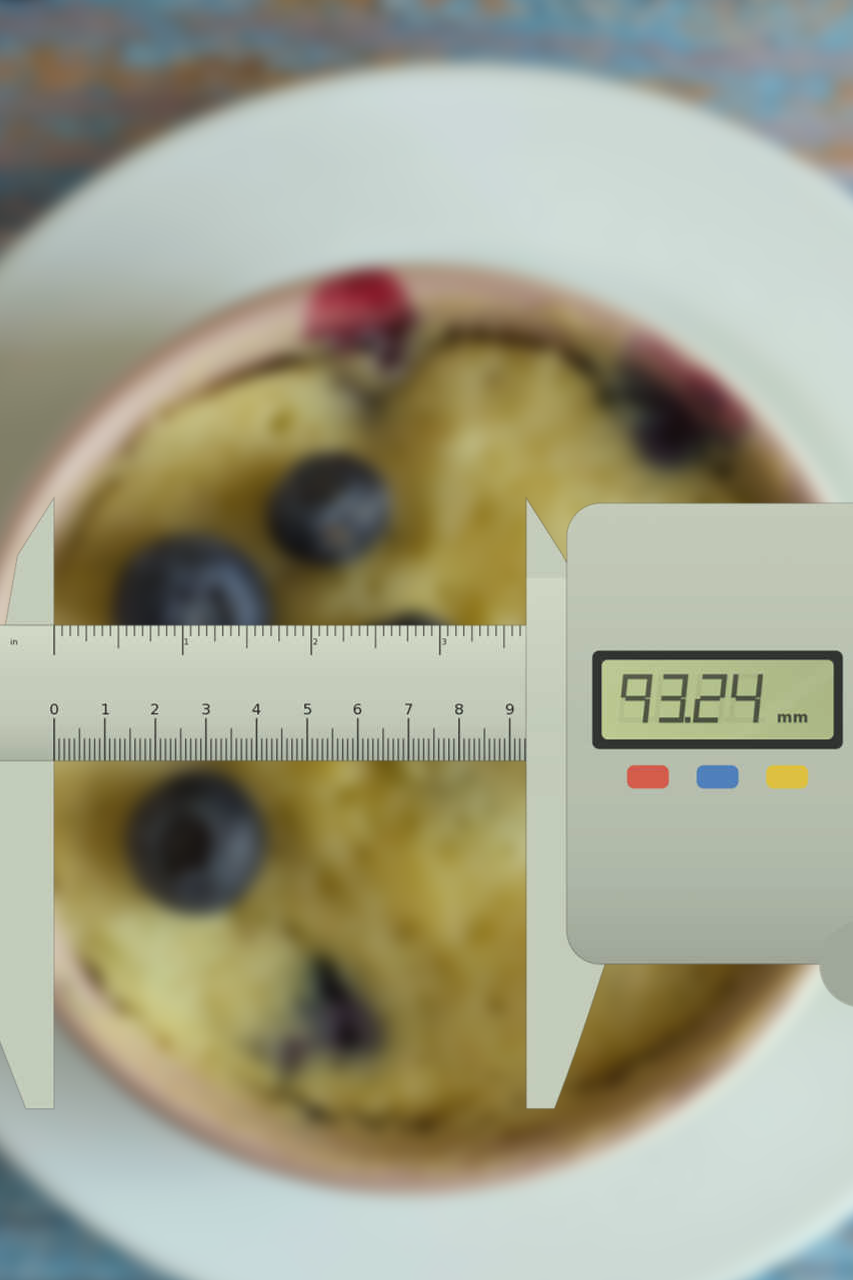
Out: value=93.24 unit=mm
